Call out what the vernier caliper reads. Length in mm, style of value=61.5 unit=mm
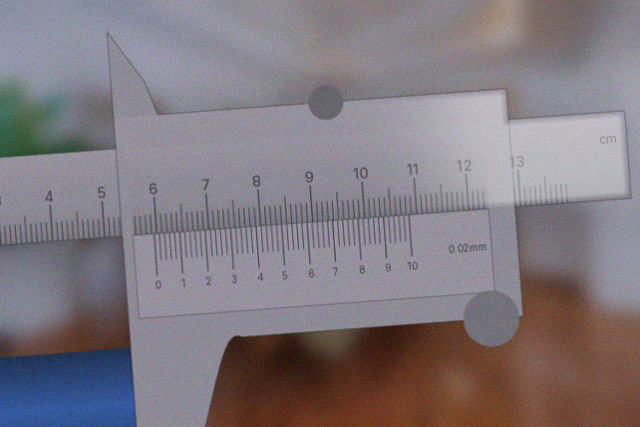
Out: value=59.5 unit=mm
